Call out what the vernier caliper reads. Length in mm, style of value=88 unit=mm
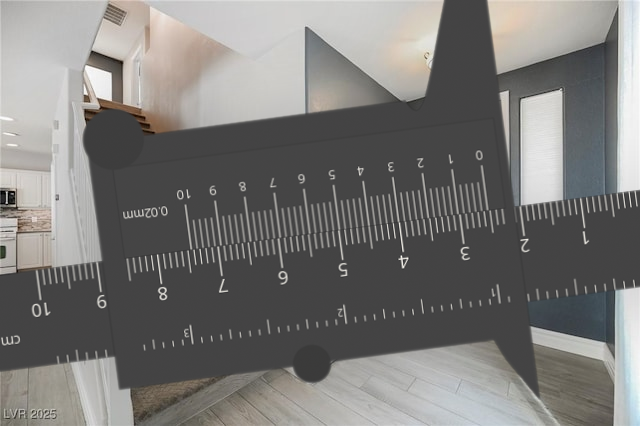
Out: value=25.4 unit=mm
